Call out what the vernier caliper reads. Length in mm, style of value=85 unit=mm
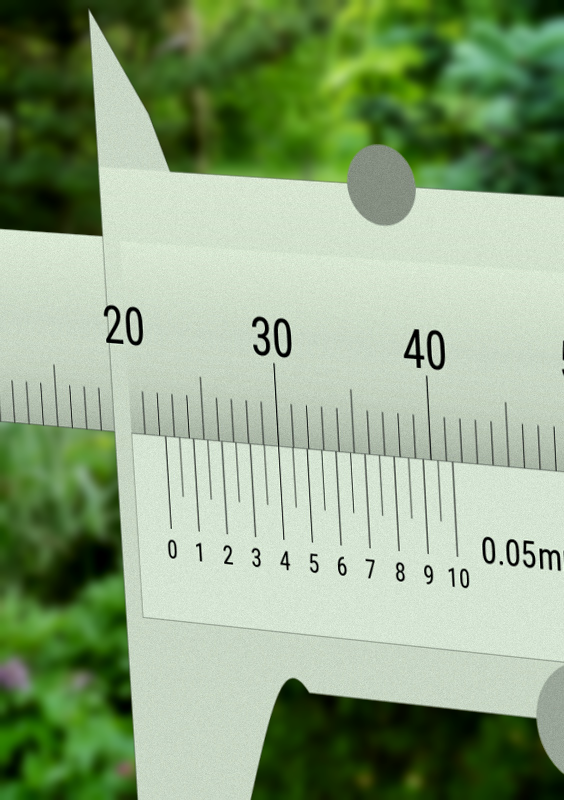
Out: value=22.4 unit=mm
